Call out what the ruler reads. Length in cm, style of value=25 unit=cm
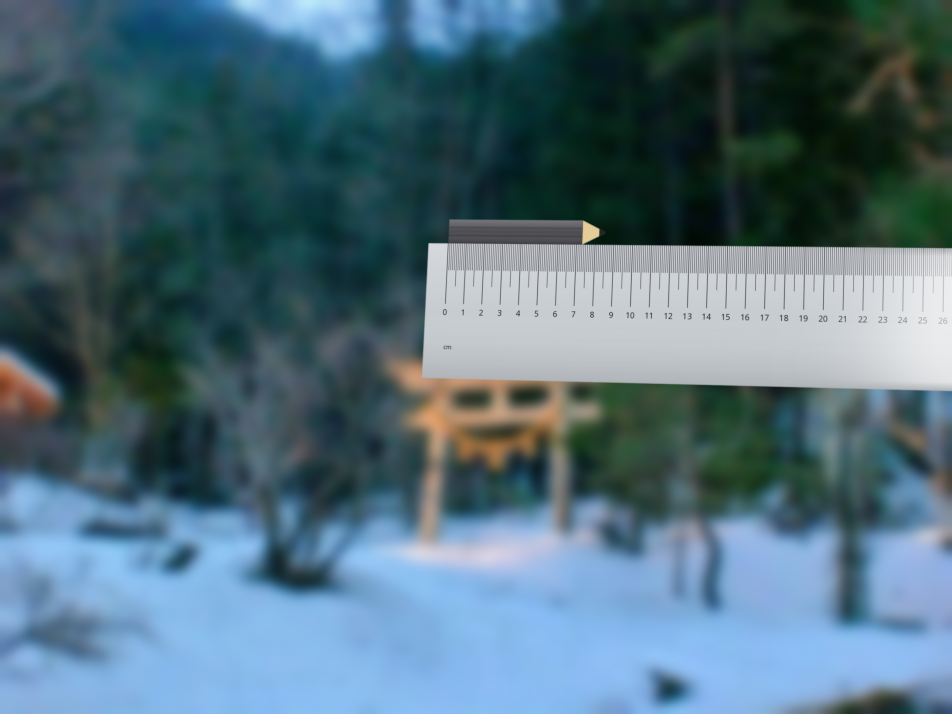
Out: value=8.5 unit=cm
